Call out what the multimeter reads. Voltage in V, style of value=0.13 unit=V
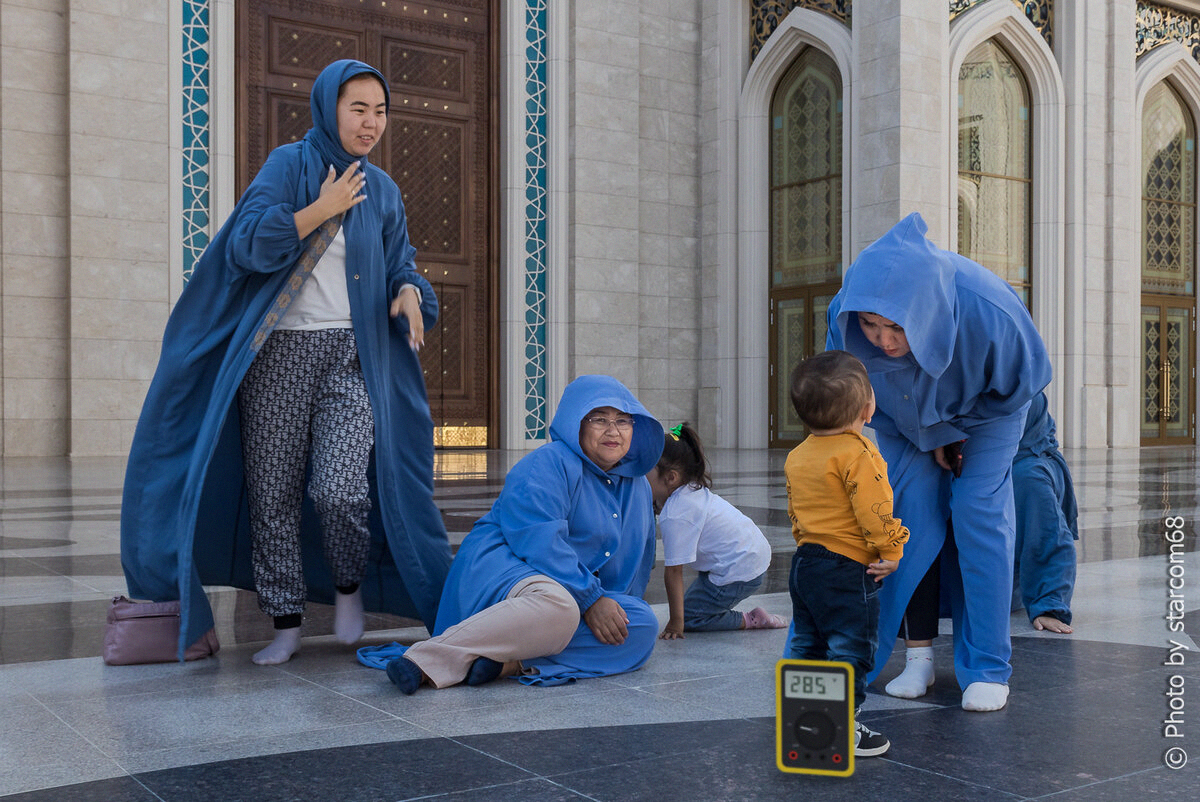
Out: value=285 unit=V
